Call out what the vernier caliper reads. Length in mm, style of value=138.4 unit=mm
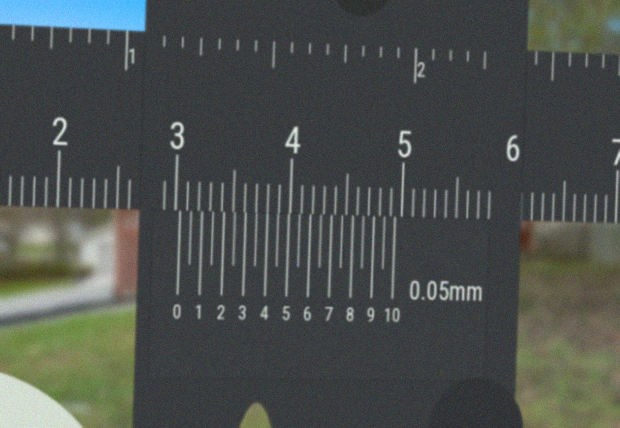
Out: value=30.4 unit=mm
